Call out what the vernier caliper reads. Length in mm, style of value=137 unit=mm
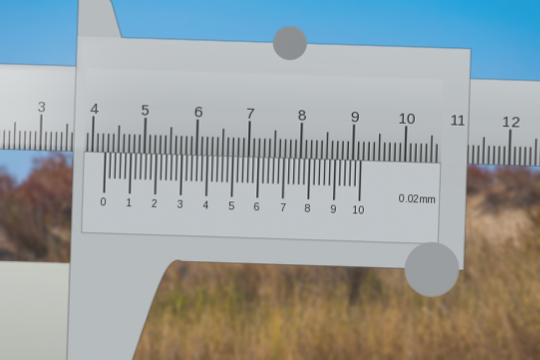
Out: value=42.5 unit=mm
